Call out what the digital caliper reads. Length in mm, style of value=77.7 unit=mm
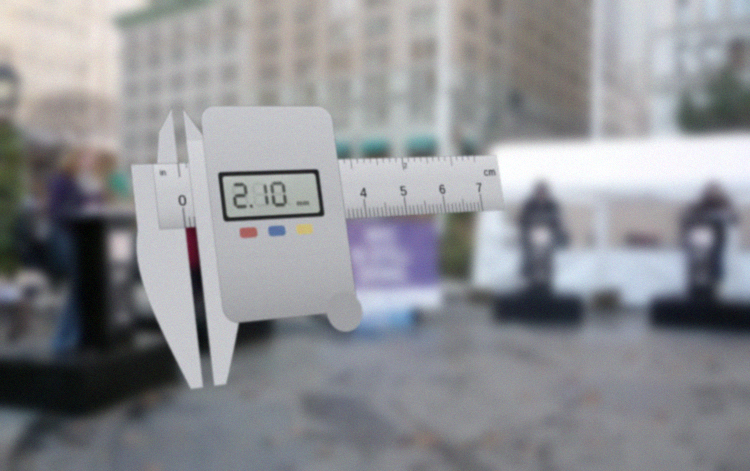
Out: value=2.10 unit=mm
